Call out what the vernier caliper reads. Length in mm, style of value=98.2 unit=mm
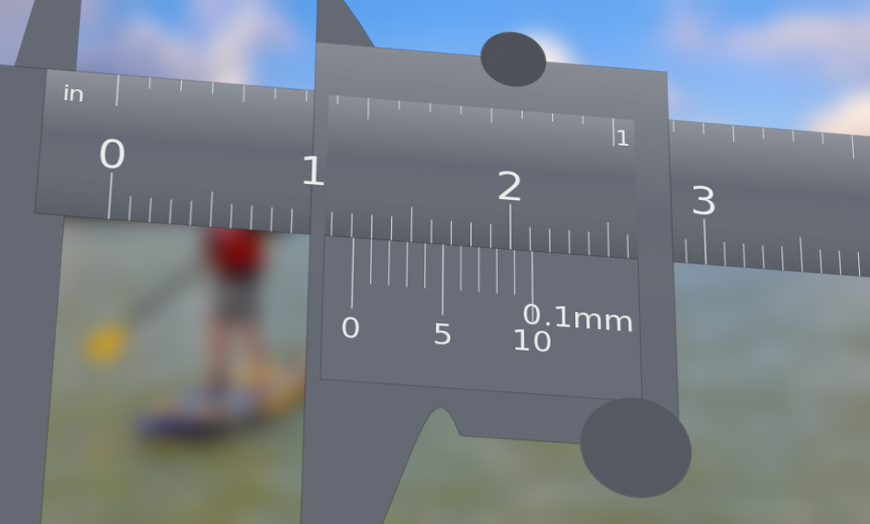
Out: value=12.1 unit=mm
